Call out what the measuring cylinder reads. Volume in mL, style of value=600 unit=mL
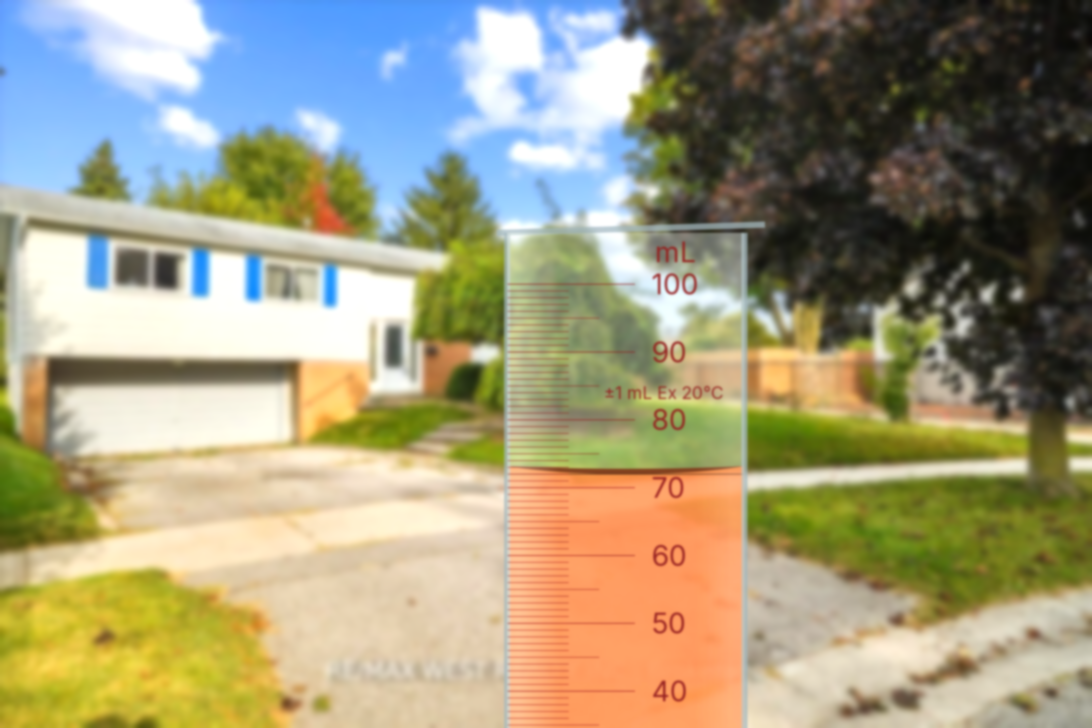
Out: value=72 unit=mL
